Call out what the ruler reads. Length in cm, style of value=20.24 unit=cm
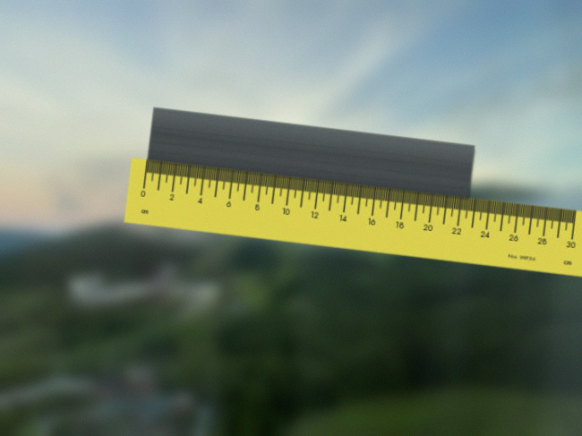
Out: value=22.5 unit=cm
